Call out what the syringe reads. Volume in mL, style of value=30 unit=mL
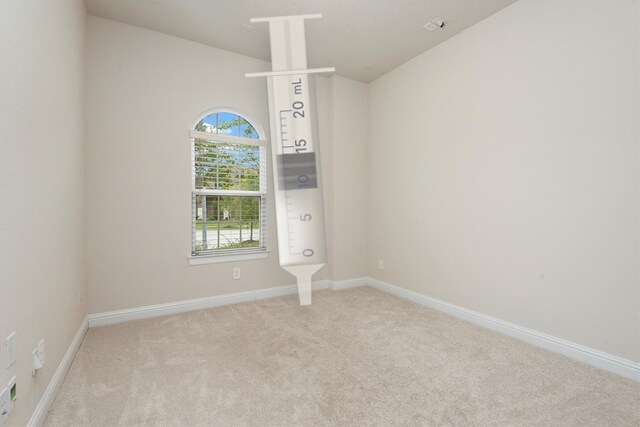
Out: value=9 unit=mL
